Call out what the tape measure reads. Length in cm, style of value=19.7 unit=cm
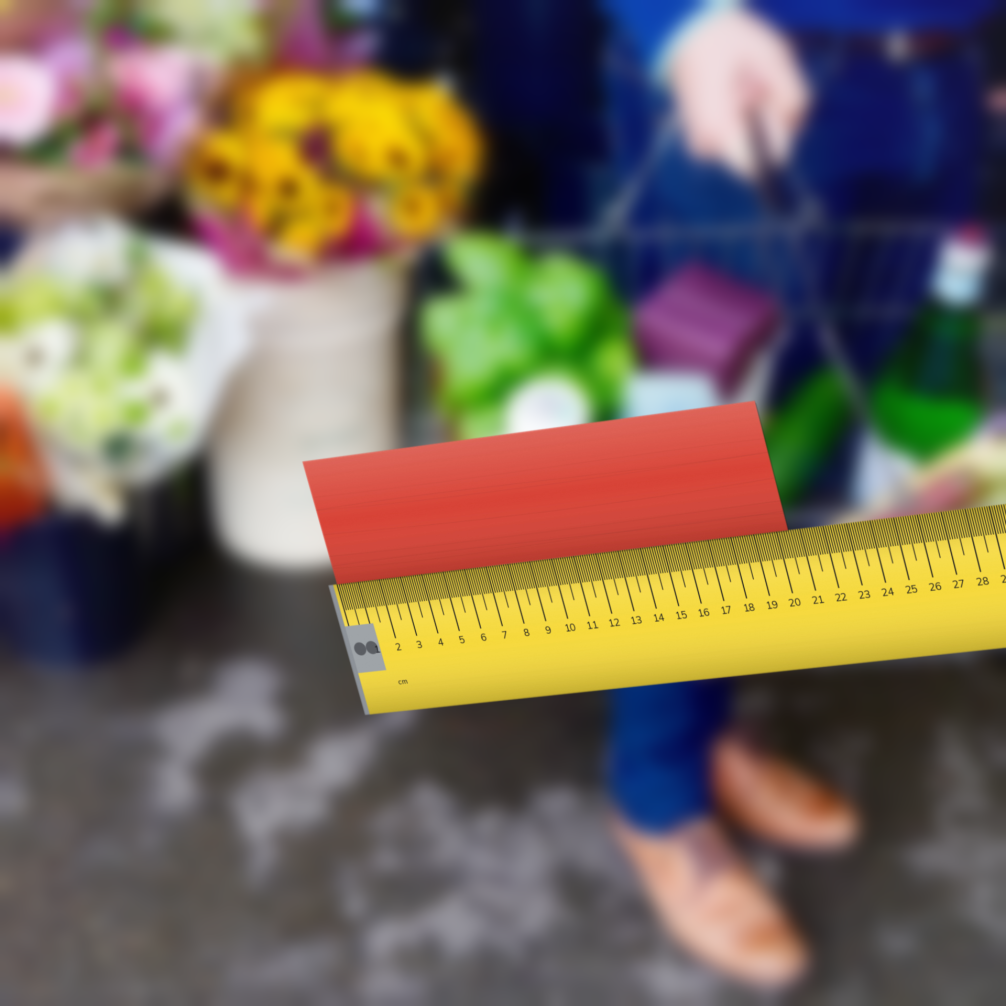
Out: value=20.5 unit=cm
